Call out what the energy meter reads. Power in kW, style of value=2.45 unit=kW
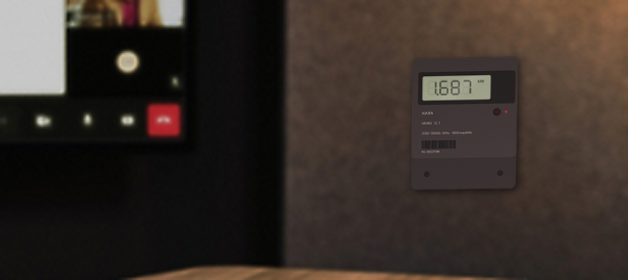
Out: value=1.687 unit=kW
